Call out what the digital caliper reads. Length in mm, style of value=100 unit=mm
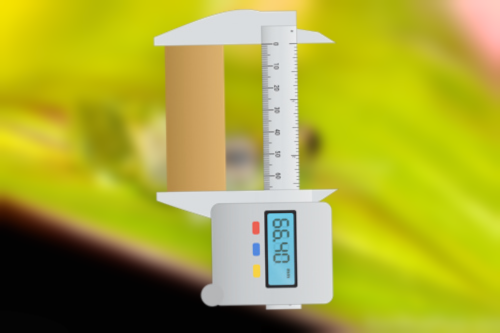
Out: value=66.40 unit=mm
